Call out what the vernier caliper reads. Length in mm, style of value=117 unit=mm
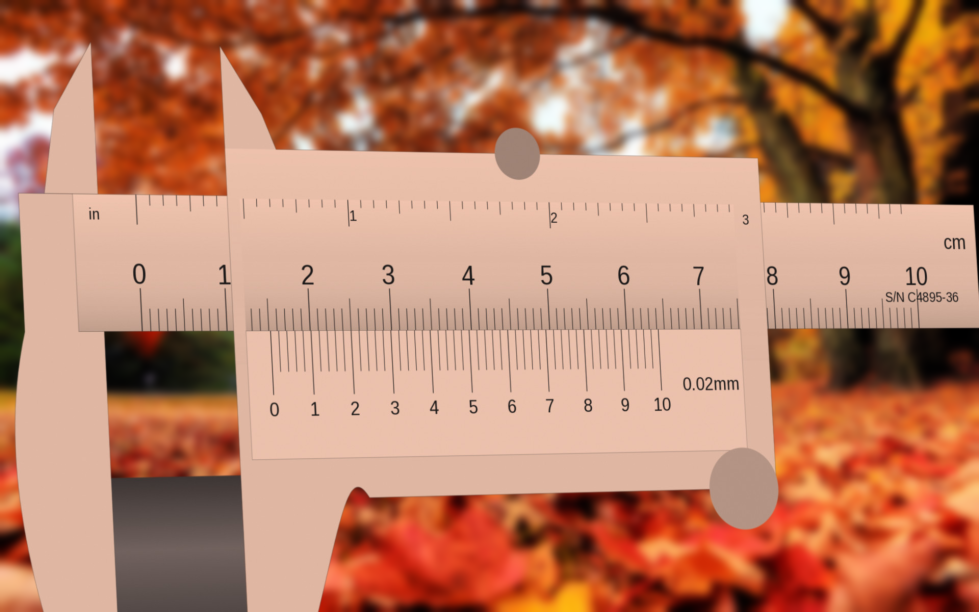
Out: value=15.2 unit=mm
